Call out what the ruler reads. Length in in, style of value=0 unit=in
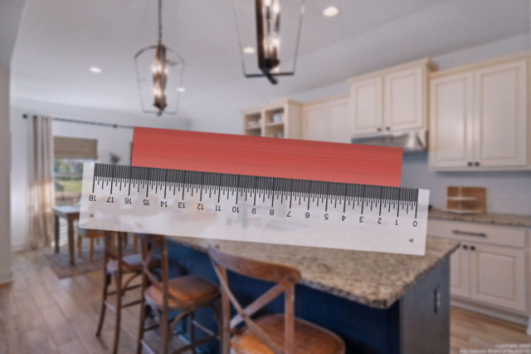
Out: value=15 unit=in
